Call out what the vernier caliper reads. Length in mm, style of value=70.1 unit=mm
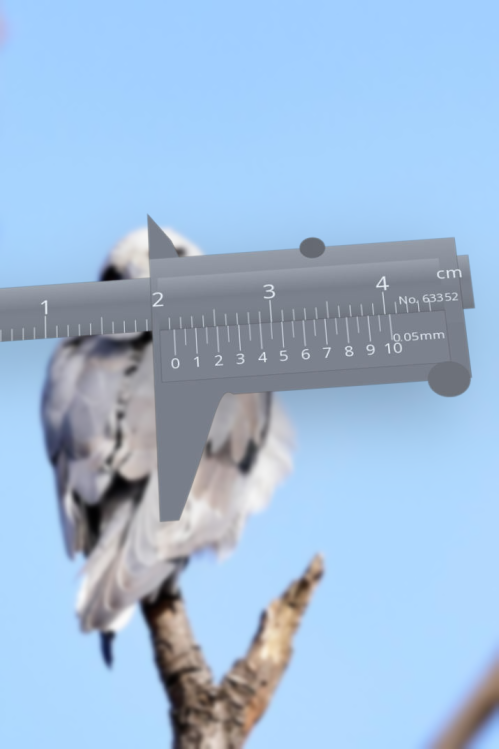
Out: value=21.4 unit=mm
